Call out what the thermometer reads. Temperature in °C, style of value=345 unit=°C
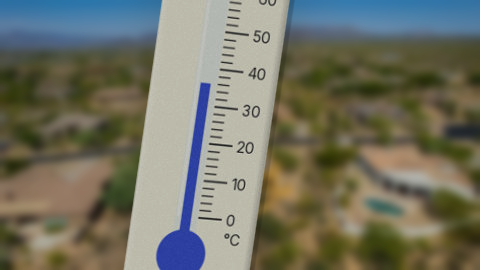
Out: value=36 unit=°C
